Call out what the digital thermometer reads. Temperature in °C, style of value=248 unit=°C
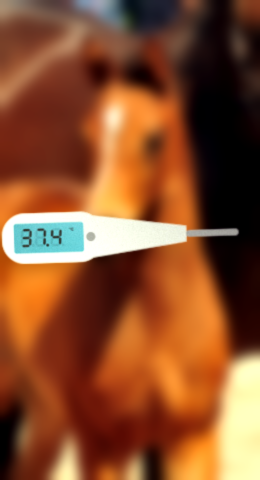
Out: value=37.4 unit=°C
